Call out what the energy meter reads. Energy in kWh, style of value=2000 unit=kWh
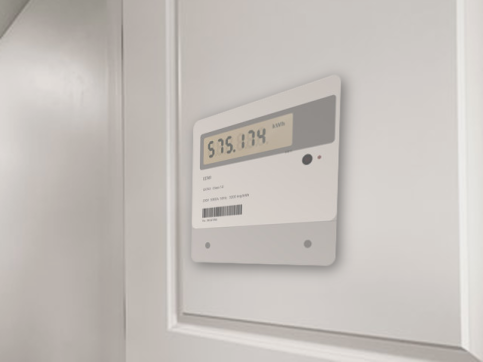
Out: value=575.174 unit=kWh
